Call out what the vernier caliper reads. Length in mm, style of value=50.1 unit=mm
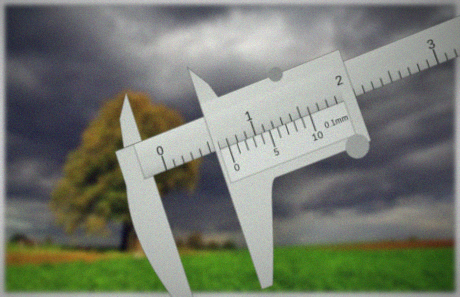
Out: value=7.0 unit=mm
